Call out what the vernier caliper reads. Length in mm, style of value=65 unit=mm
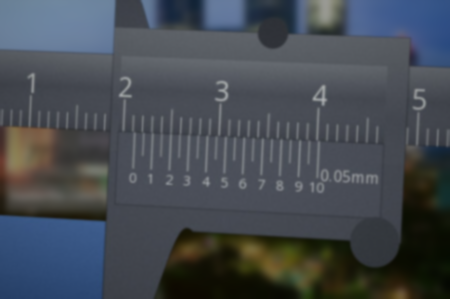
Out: value=21.2 unit=mm
